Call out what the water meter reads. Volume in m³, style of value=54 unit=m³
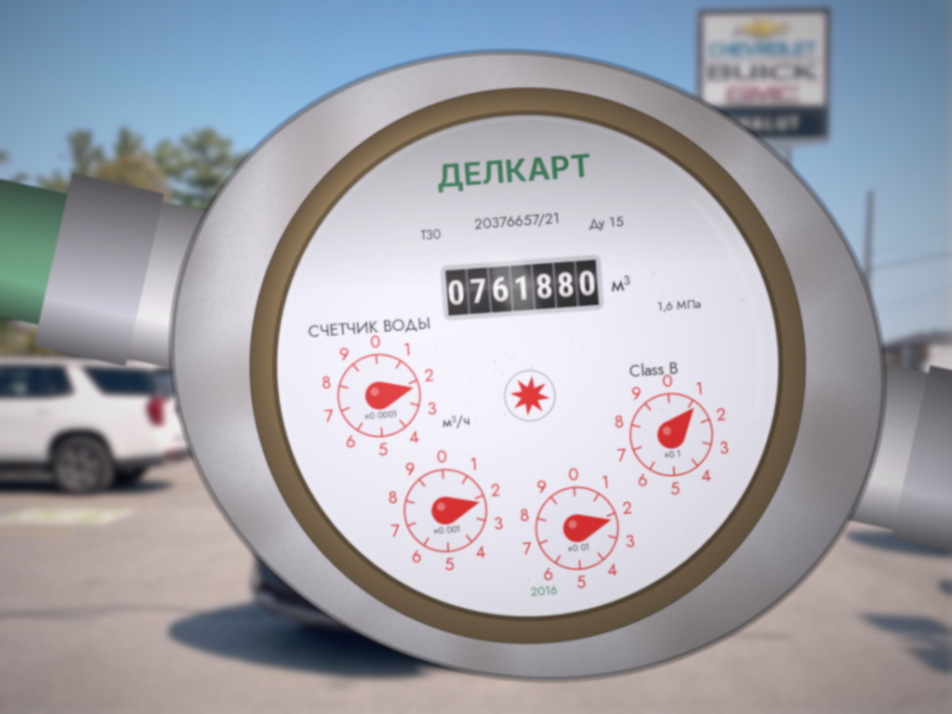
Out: value=761880.1222 unit=m³
